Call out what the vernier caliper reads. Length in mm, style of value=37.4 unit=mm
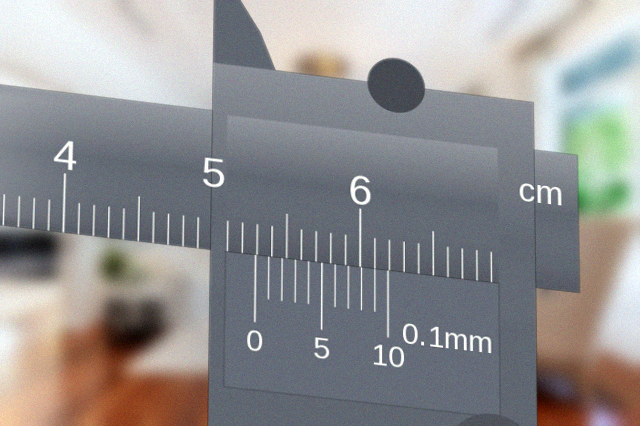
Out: value=52.9 unit=mm
